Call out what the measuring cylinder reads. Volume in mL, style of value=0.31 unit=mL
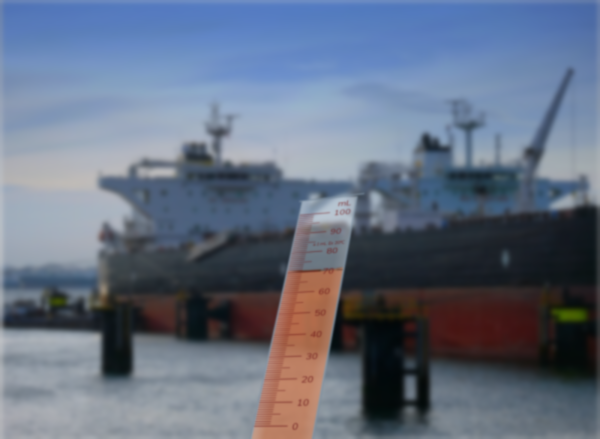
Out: value=70 unit=mL
